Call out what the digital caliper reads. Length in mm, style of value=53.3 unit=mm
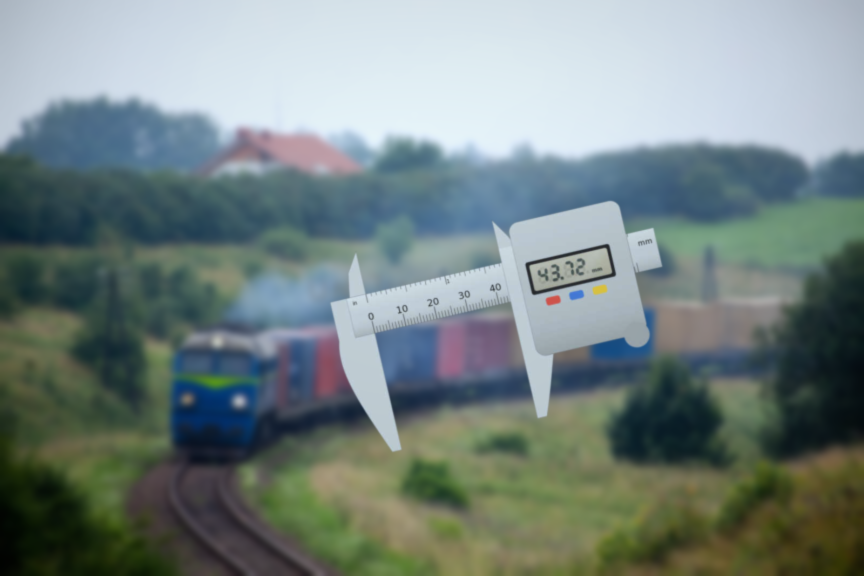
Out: value=43.72 unit=mm
